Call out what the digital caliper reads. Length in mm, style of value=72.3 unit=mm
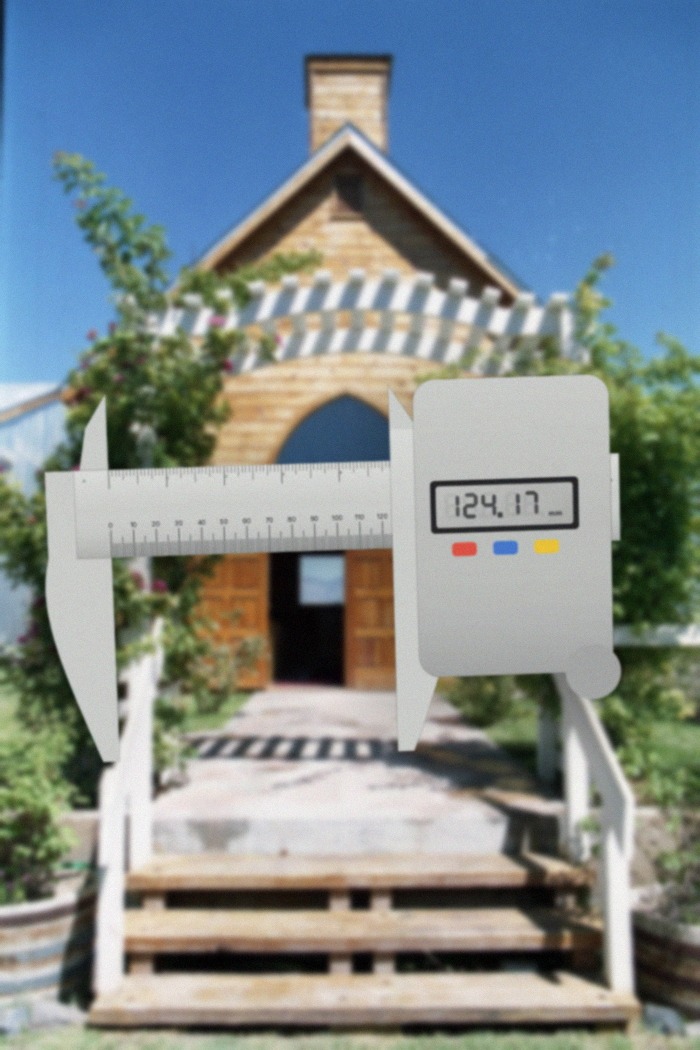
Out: value=124.17 unit=mm
